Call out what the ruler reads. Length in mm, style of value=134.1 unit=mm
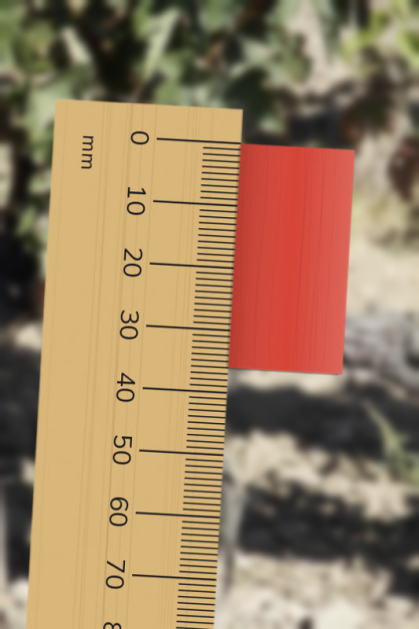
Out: value=36 unit=mm
